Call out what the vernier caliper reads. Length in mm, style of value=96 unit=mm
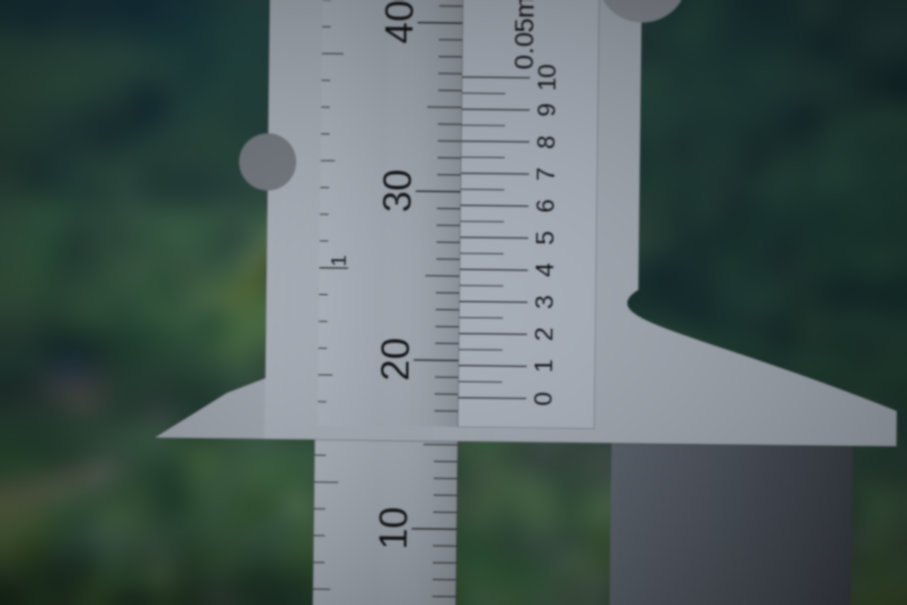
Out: value=17.8 unit=mm
